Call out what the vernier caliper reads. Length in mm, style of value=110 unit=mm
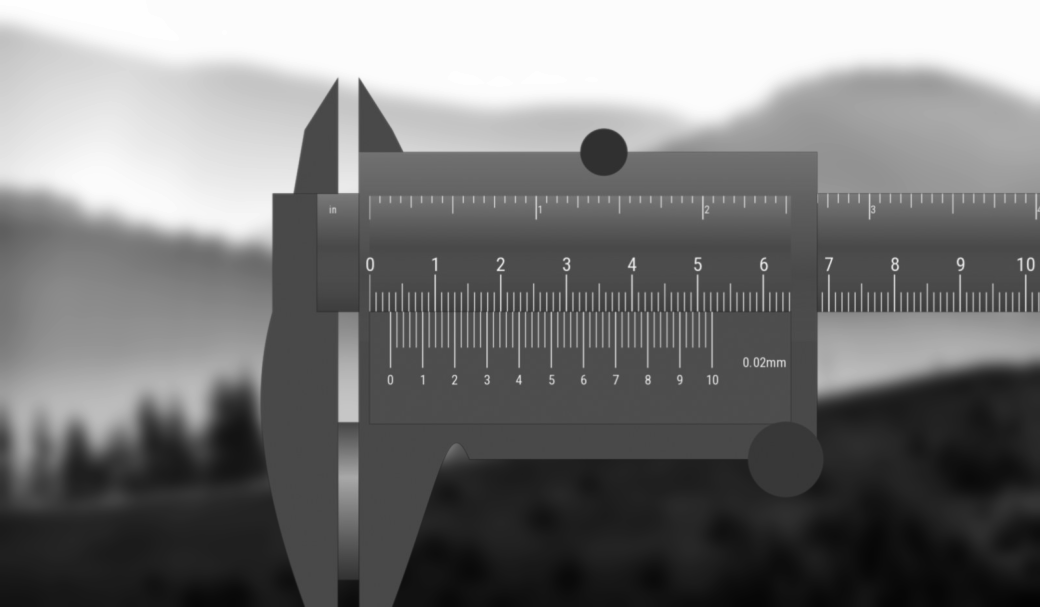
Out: value=3.2 unit=mm
